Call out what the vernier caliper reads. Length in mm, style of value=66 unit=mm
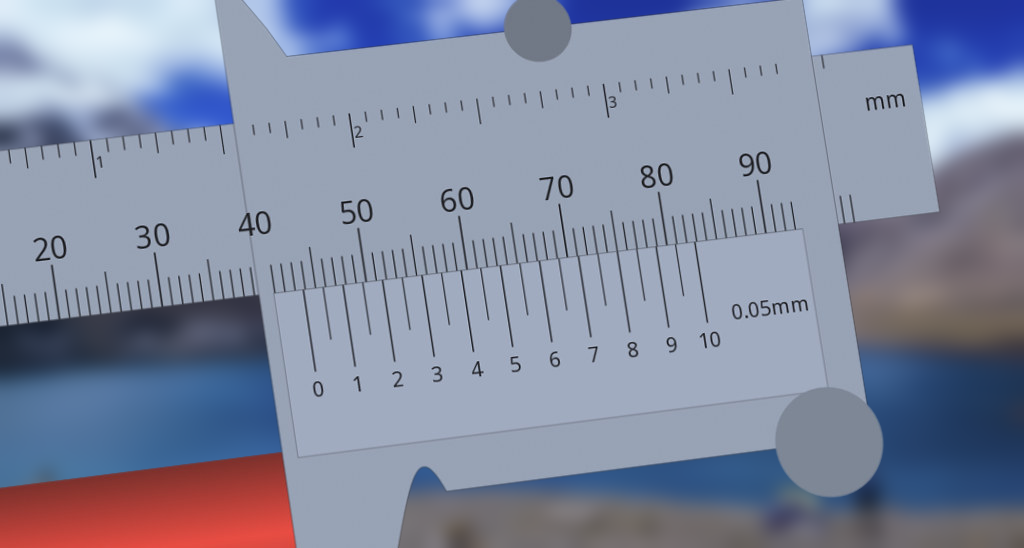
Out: value=43.8 unit=mm
